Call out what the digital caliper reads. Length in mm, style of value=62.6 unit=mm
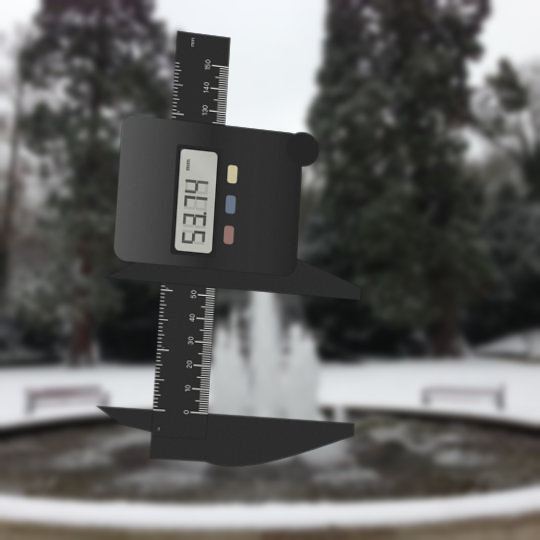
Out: value=53.74 unit=mm
